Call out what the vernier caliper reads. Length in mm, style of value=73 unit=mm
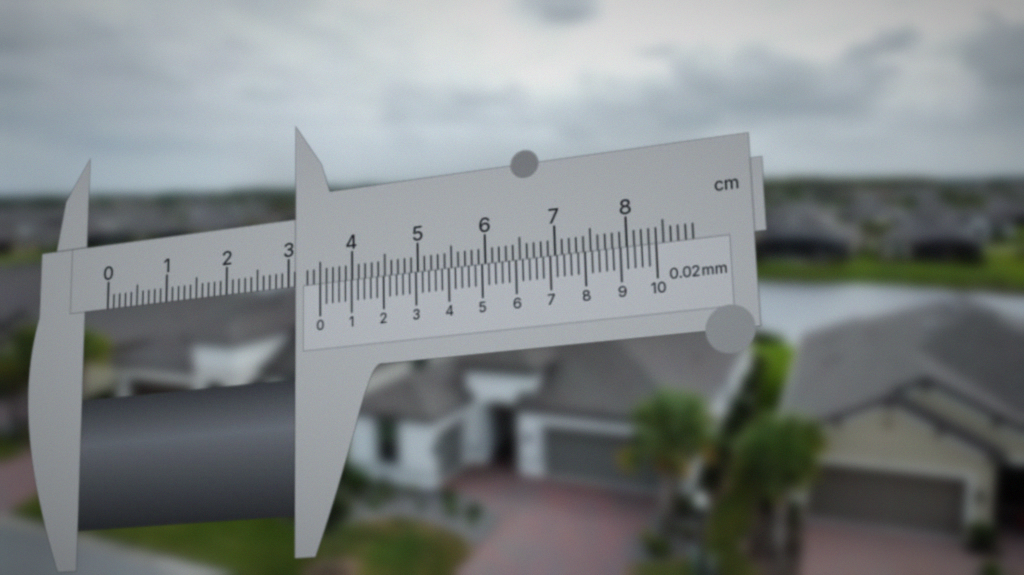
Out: value=35.0 unit=mm
